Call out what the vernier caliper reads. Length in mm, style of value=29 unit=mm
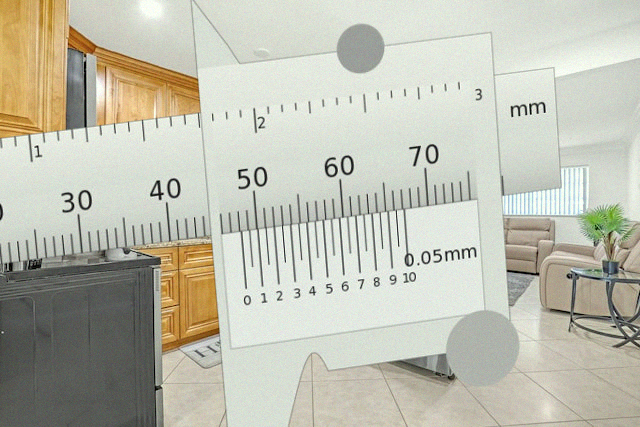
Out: value=48.2 unit=mm
